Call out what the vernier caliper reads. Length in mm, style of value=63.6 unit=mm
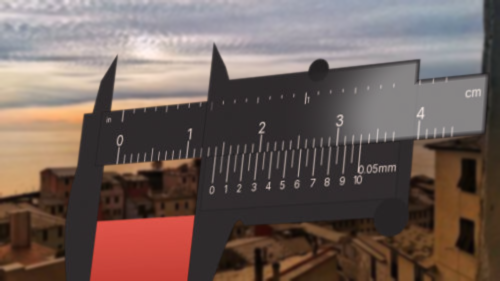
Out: value=14.0 unit=mm
